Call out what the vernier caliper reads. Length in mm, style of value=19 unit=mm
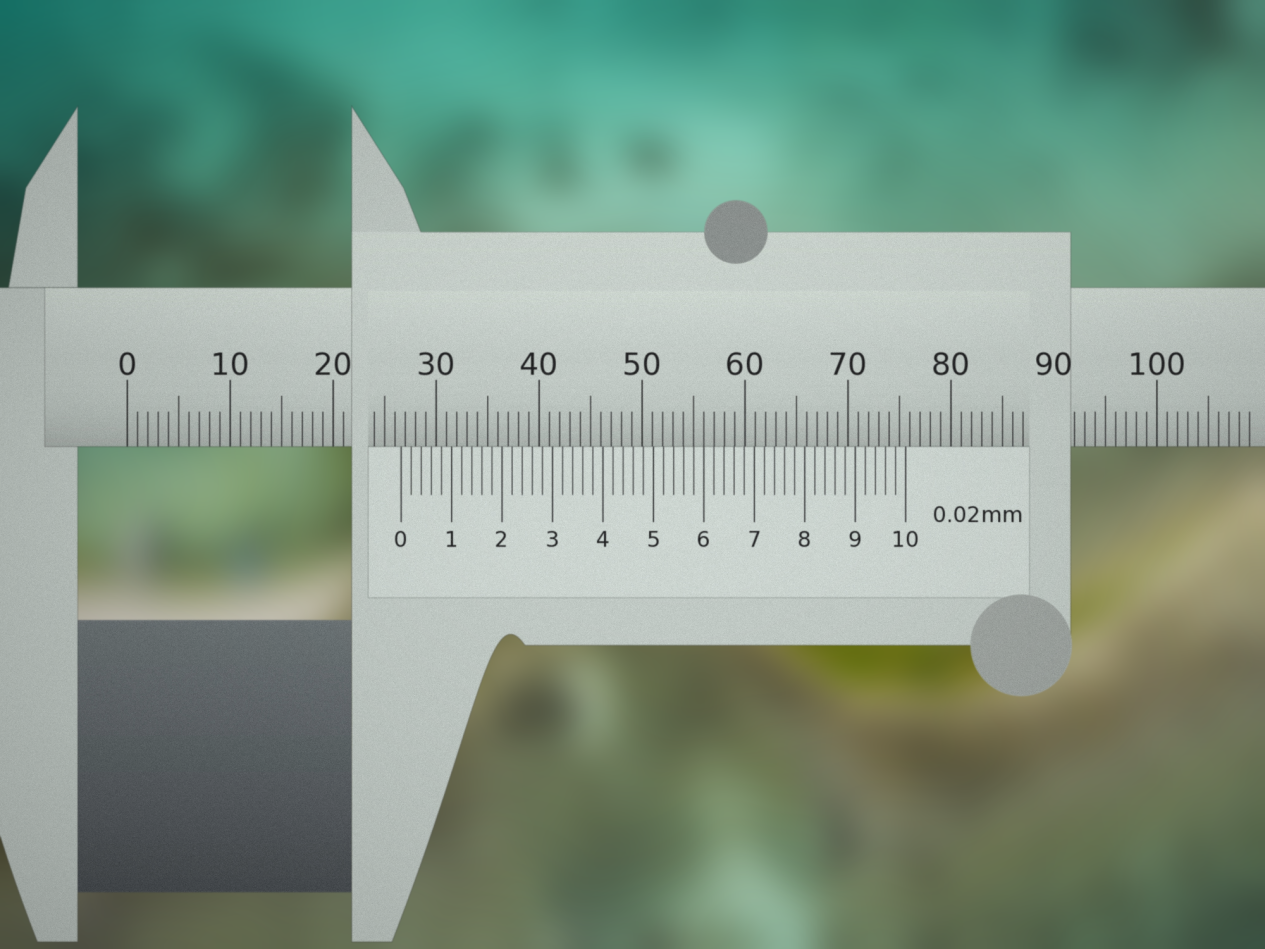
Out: value=26.6 unit=mm
